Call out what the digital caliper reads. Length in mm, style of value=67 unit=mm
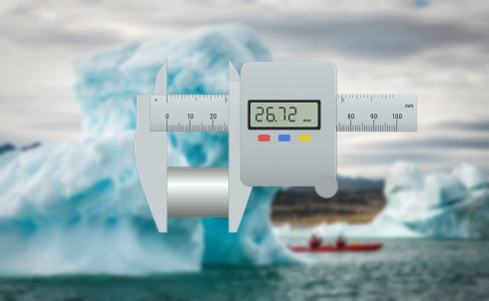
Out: value=26.72 unit=mm
